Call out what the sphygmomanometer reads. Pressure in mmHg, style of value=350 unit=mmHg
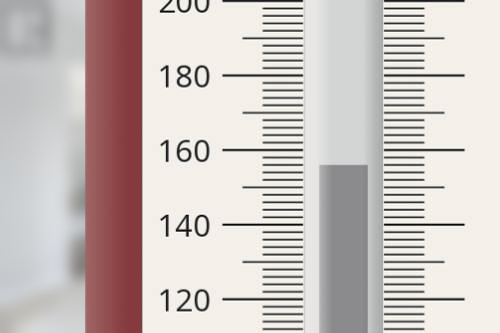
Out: value=156 unit=mmHg
